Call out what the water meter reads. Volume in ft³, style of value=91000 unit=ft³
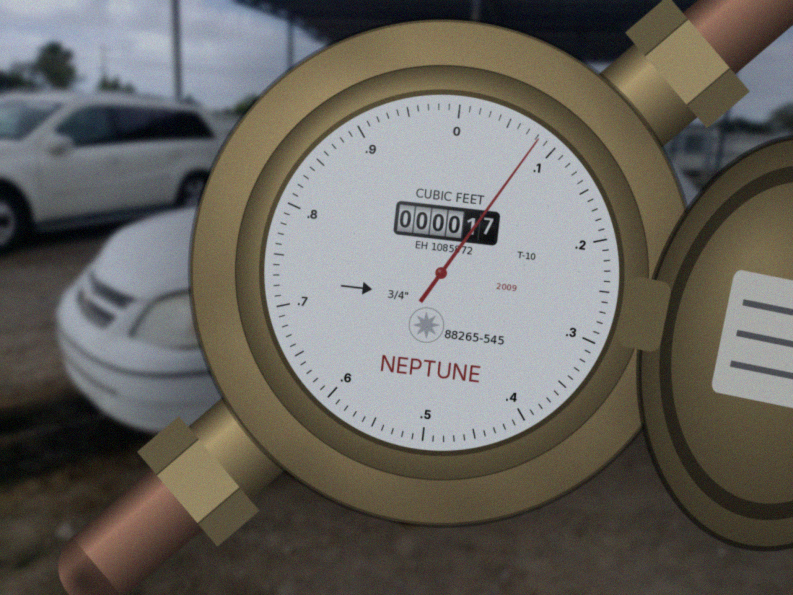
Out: value=17.08 unit=ft³
